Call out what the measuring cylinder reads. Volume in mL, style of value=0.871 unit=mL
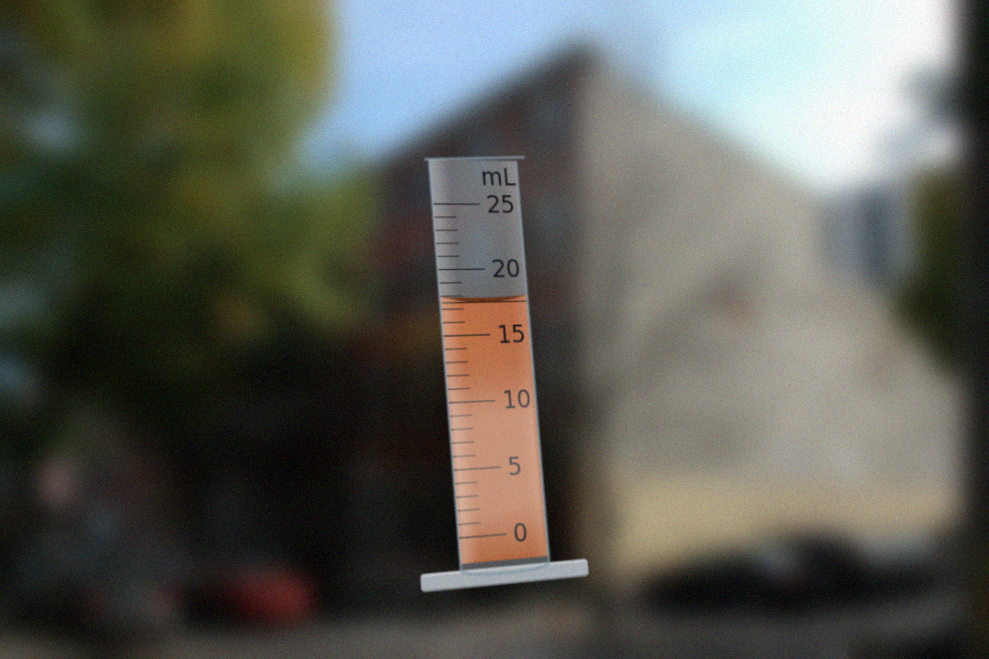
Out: value=17.5 unit=mL
